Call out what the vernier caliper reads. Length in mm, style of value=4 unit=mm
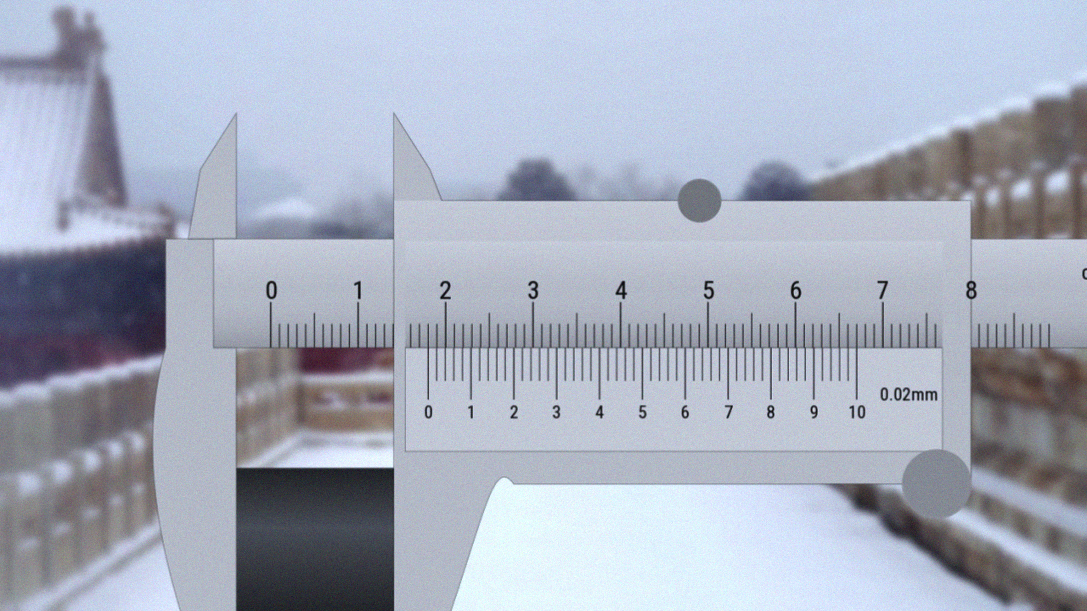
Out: value=18.0 unit=mm
